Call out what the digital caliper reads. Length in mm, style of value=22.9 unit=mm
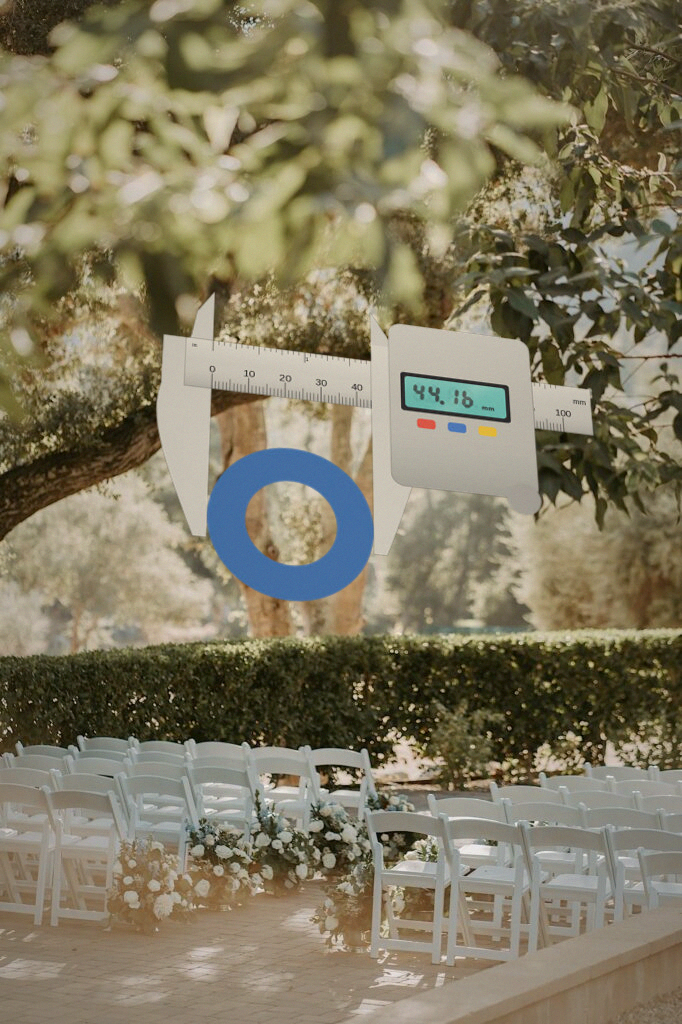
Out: value=44.16 unit=mm
